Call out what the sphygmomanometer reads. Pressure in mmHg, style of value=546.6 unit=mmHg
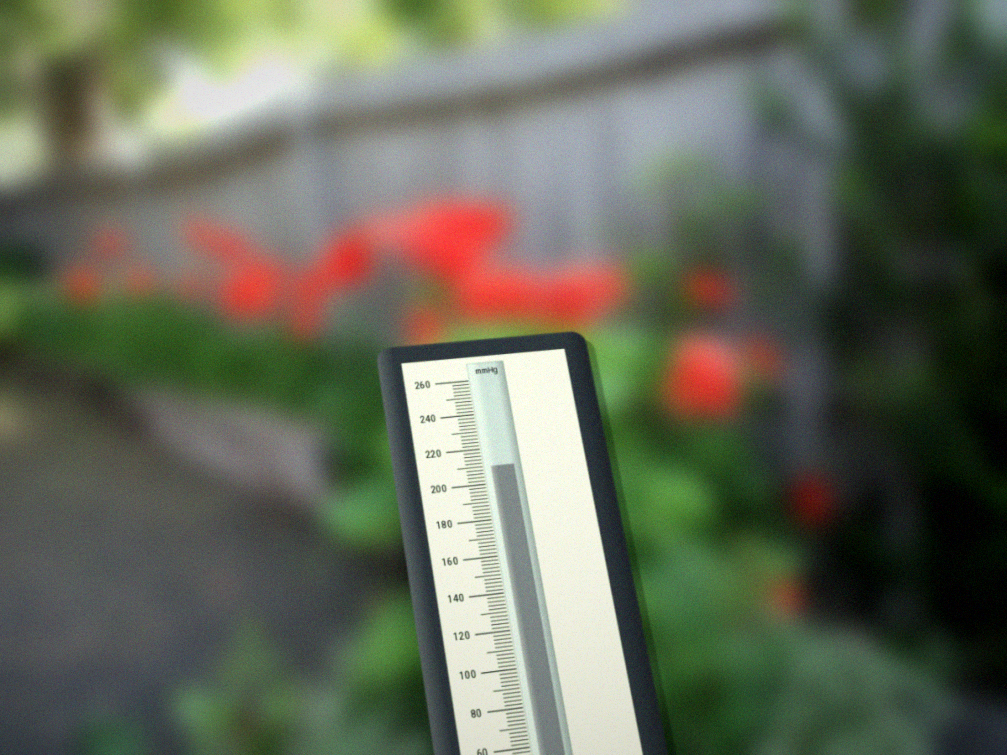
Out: value=210 unit=mmHg
